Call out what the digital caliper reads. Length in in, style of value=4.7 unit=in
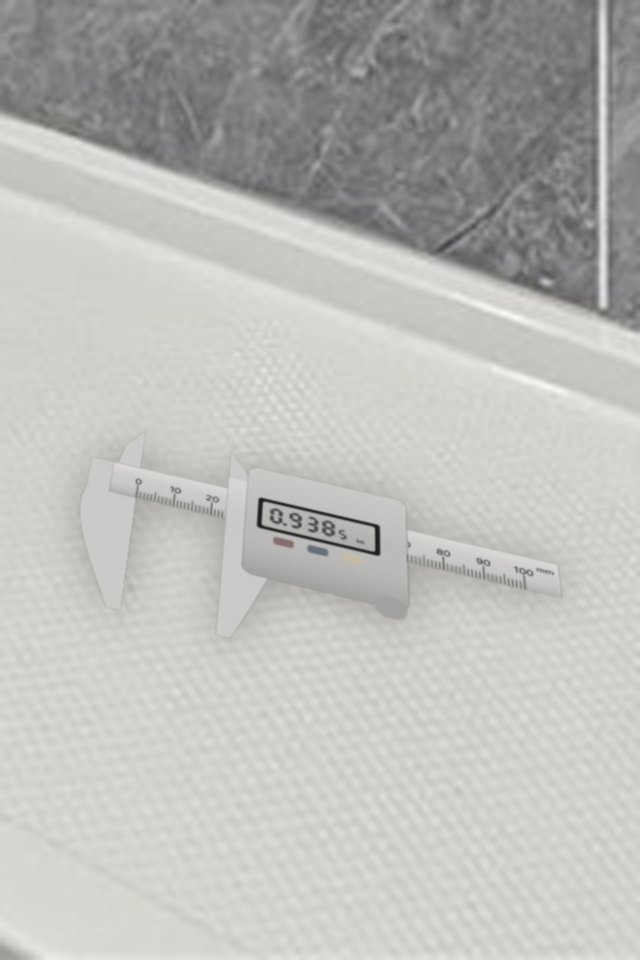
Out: value=0.9385 unit=in
